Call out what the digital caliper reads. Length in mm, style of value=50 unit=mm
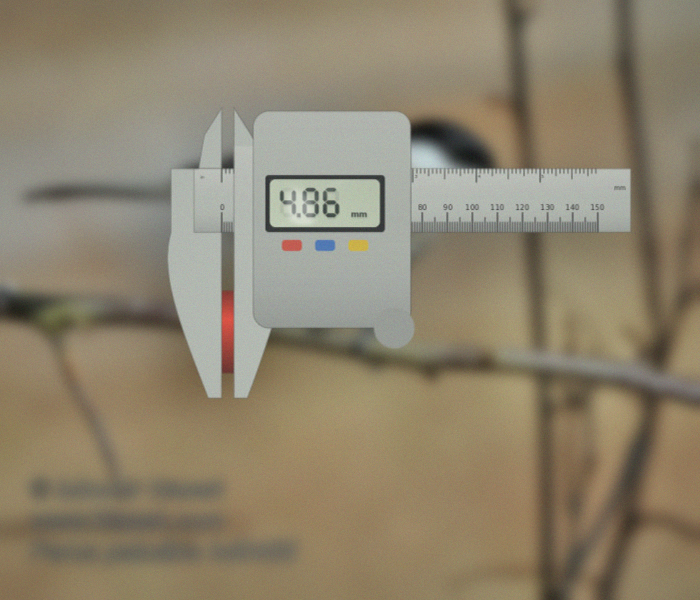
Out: value=4.86 unit=mm
